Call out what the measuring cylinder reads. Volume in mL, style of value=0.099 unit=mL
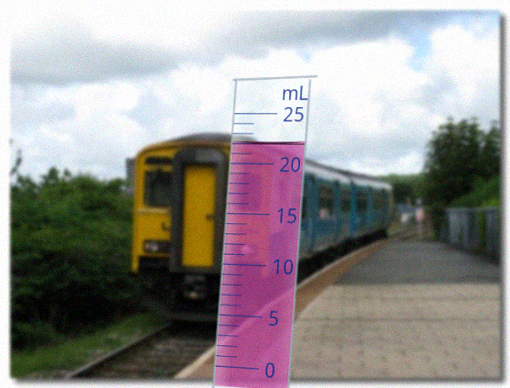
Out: value=22 unit=mL
